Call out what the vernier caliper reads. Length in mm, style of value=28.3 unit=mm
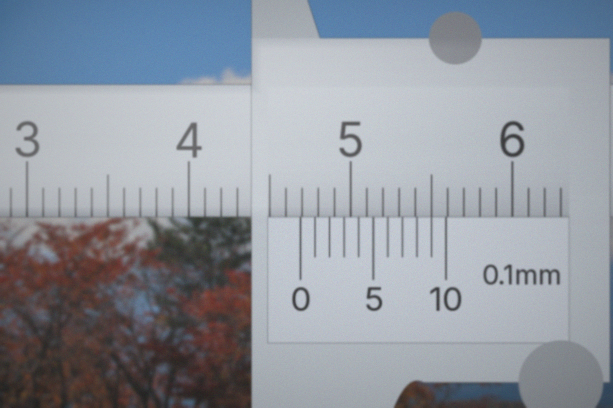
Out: value=46.9 unit=mm
